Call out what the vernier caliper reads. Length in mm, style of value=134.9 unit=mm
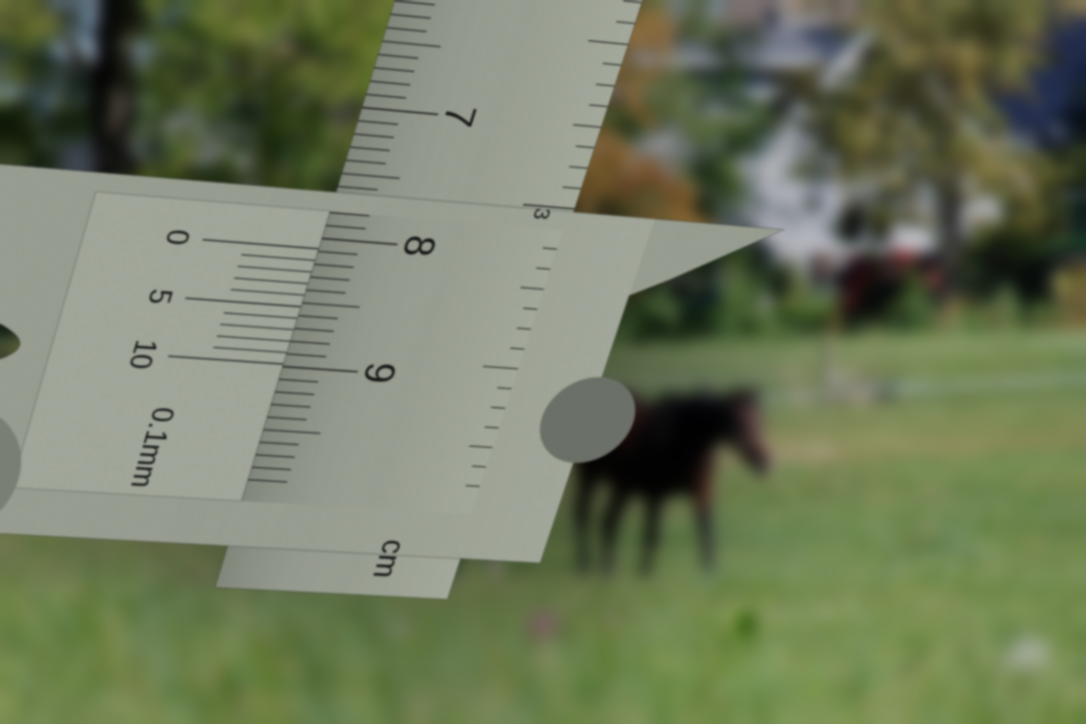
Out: value=80.8 unit=mm
